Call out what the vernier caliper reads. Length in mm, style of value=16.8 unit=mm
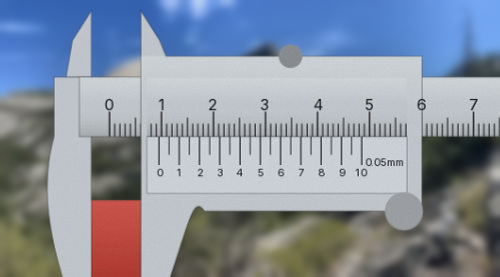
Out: value=9.5 unit=mm
